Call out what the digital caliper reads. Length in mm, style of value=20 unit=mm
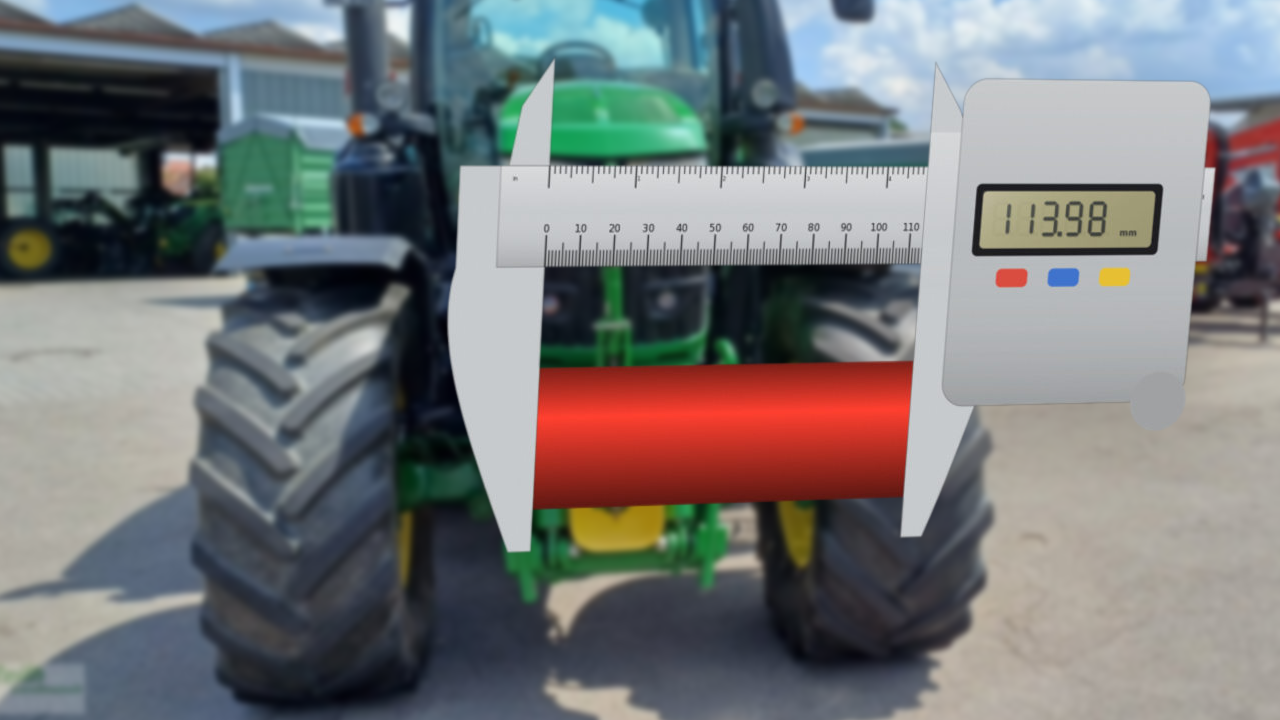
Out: value=113.98 unit=mm
